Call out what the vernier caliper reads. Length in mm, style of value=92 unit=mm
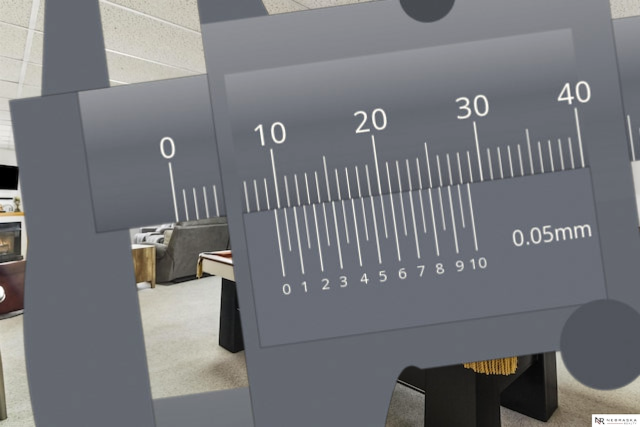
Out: value=9.6 unit=mm
